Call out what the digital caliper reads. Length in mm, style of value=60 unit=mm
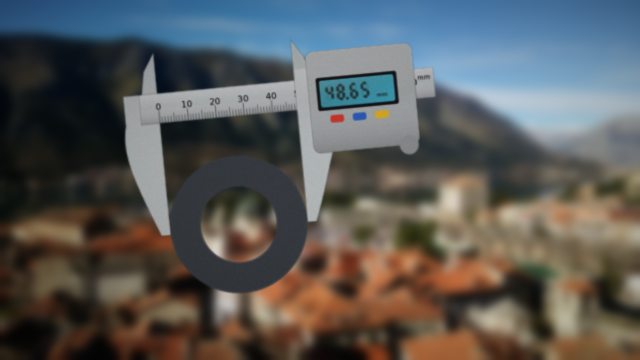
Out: value=48.65 unit=mm
